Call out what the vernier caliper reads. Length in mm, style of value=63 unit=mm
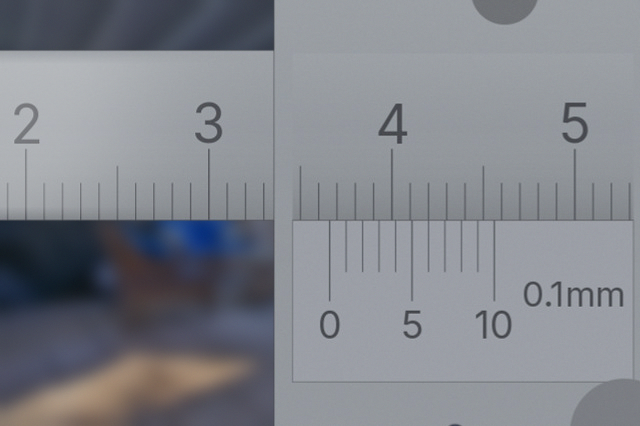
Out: value=36.6 unit=mm
